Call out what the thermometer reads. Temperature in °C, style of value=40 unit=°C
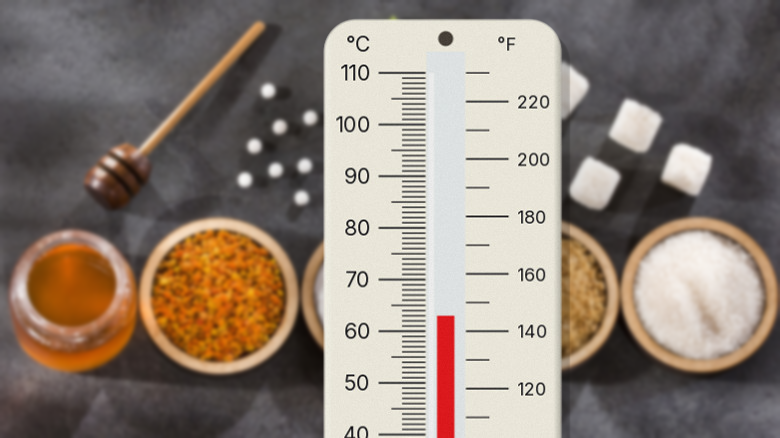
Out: value=63 unit=°C
